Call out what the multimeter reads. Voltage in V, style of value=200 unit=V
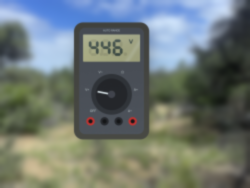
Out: value=446 unit=V
